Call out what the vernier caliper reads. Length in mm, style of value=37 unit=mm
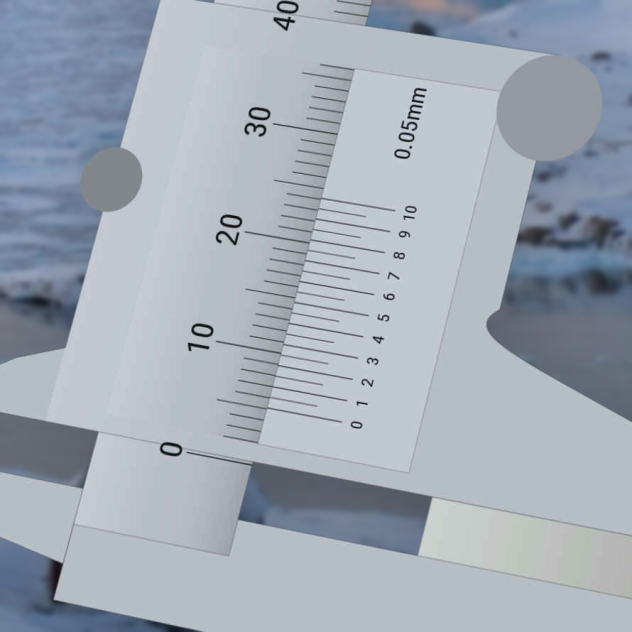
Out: value=5.1 unit=mm
